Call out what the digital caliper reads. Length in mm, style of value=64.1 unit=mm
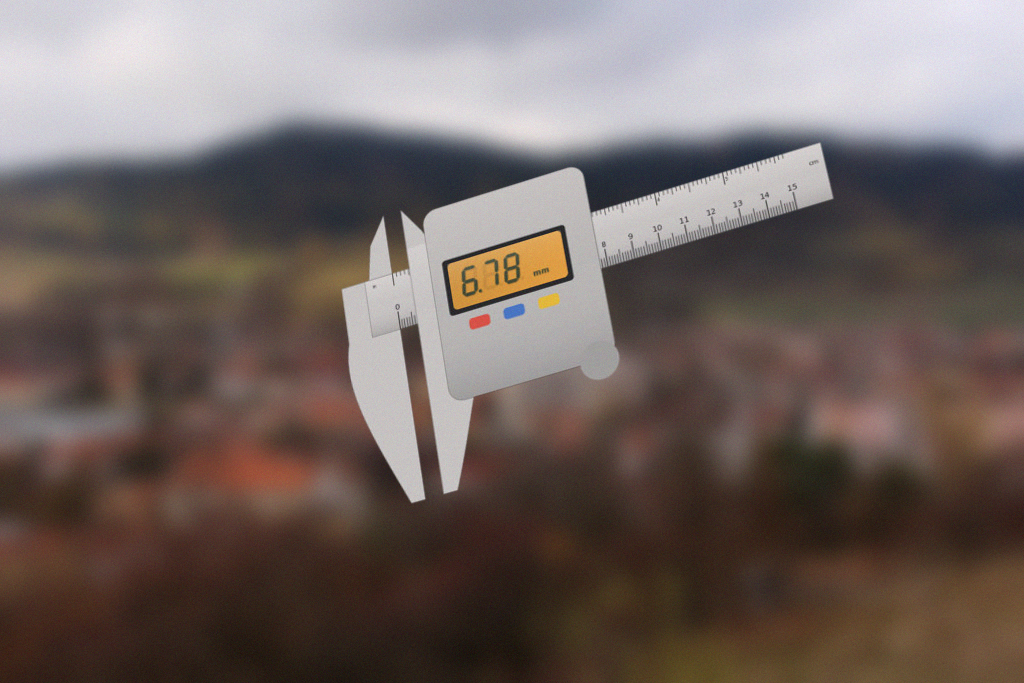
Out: value=6.78 unit=mm
